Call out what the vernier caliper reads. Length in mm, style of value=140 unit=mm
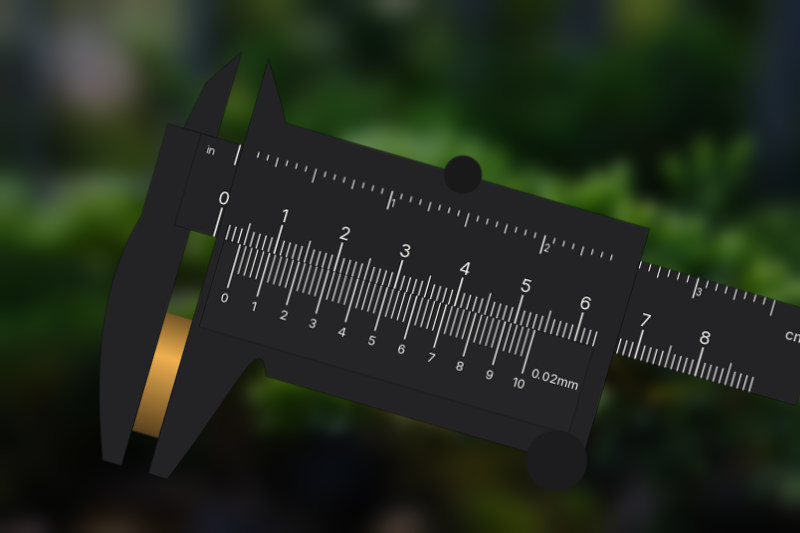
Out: value=4.4 unit=mm
